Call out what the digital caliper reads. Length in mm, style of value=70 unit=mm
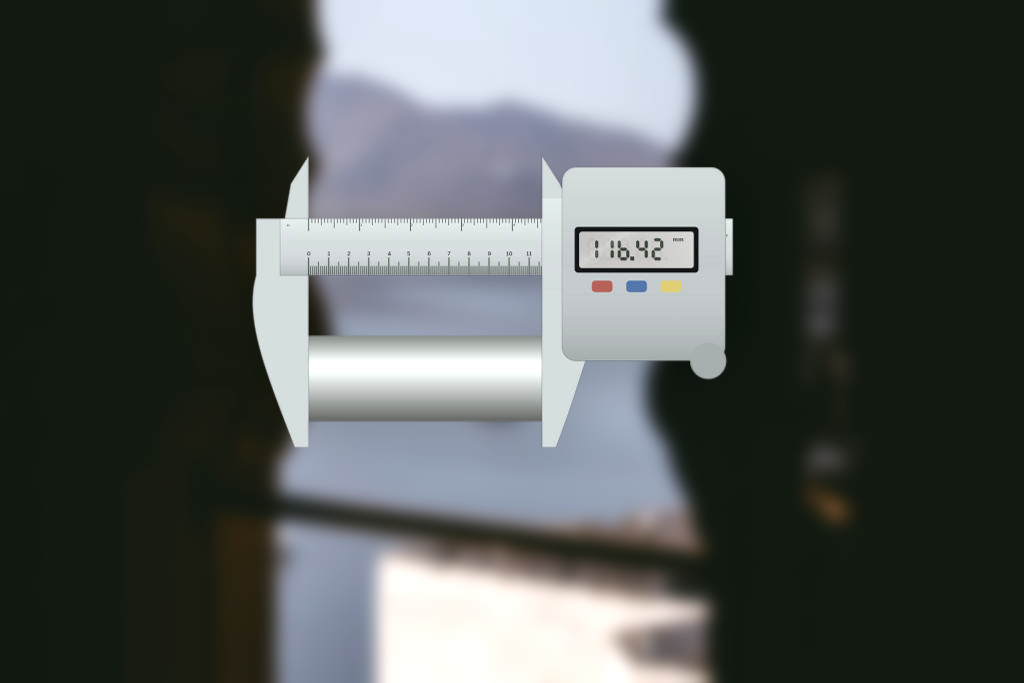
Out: value=116.42 unit=mm
